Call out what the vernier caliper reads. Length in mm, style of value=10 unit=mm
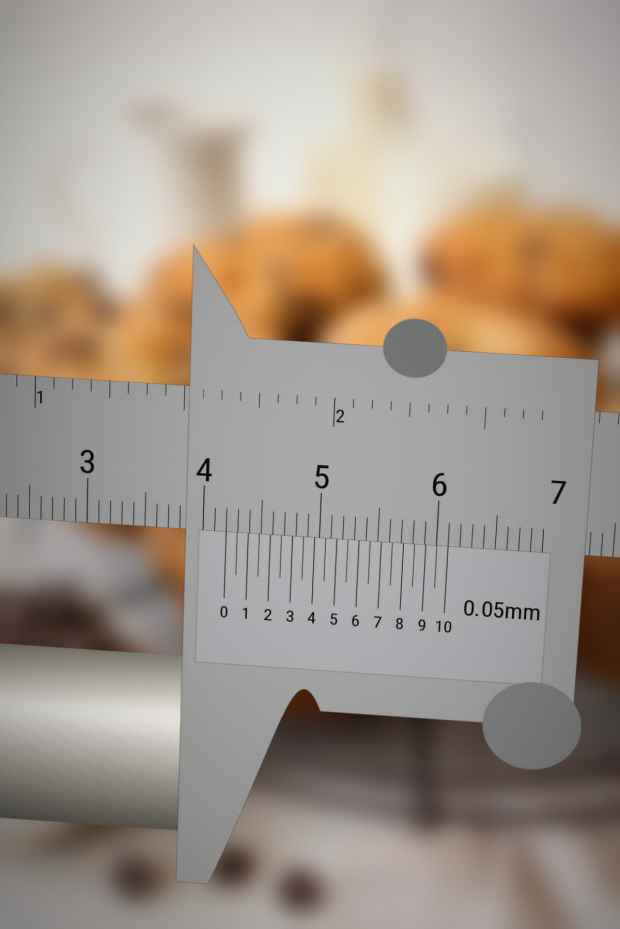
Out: value=42.0 unit=mm
